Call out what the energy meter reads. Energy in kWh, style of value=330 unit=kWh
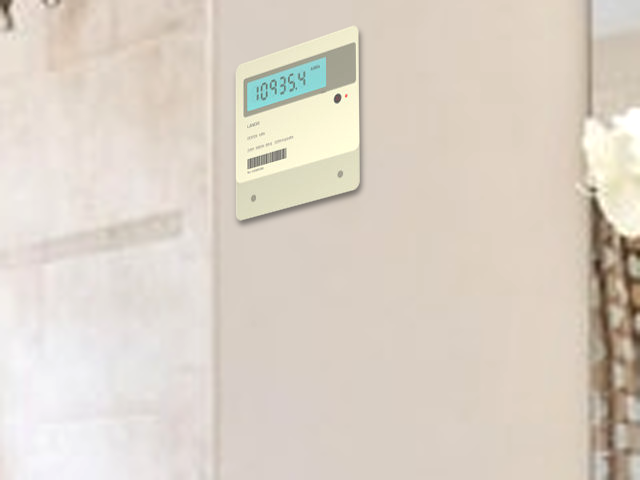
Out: value=10935.4 unit=kWh
